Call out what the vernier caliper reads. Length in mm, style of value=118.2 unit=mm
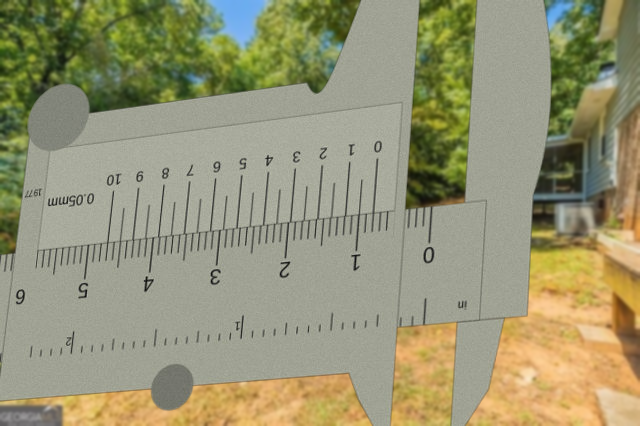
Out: value=8.0 unit=mm
